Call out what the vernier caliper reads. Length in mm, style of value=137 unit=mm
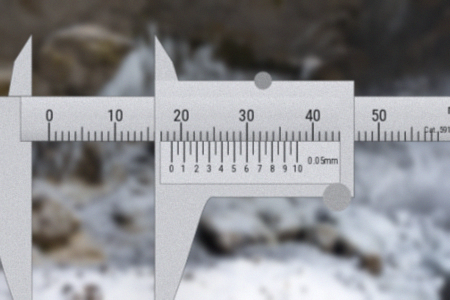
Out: value=18.6 unit=mm
